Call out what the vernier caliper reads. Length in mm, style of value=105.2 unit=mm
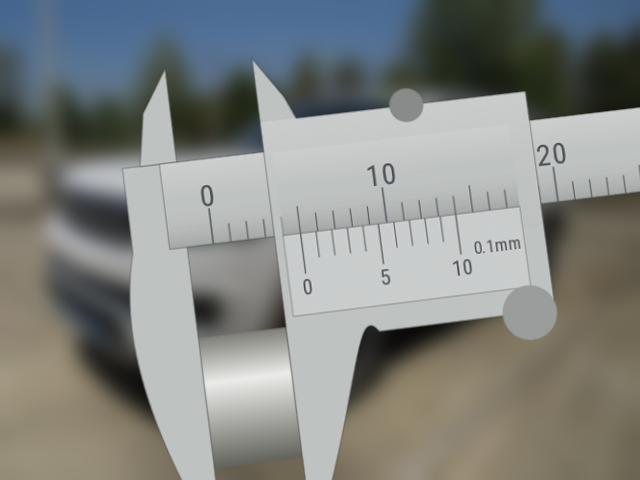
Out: value=5.0 unit=mm
